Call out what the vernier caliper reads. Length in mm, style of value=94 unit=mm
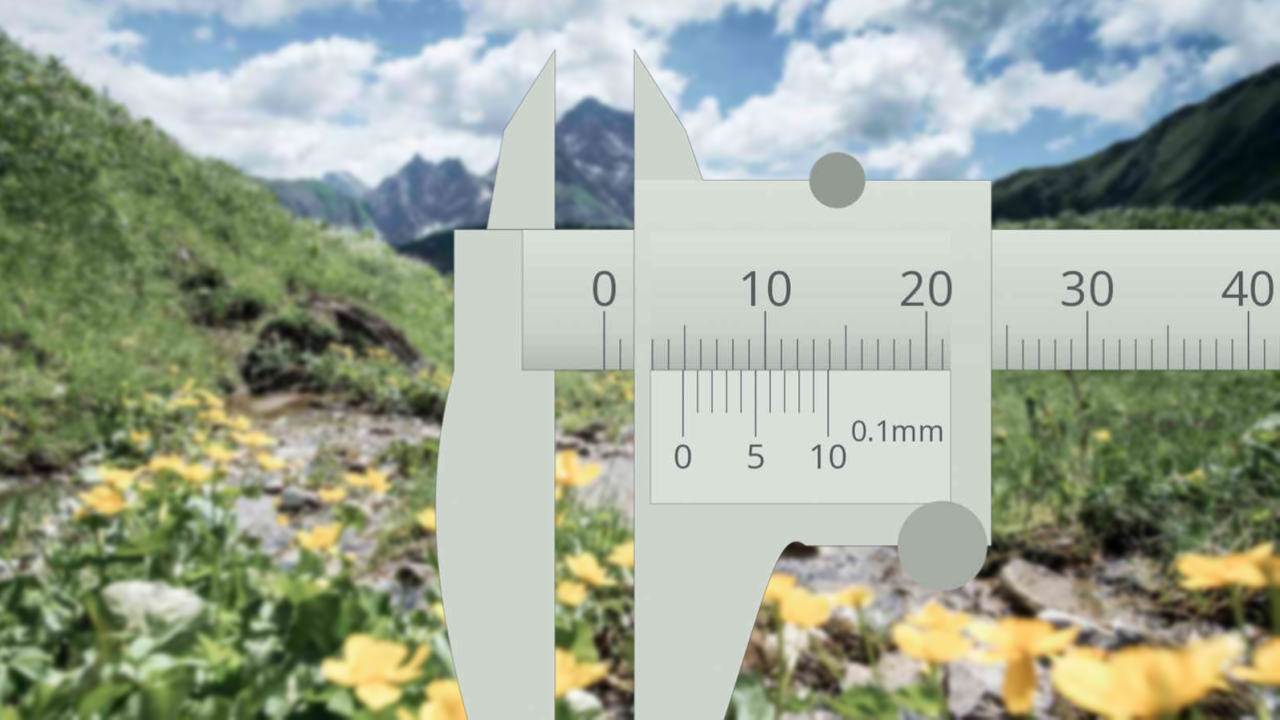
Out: value=4.9 unit=mm
